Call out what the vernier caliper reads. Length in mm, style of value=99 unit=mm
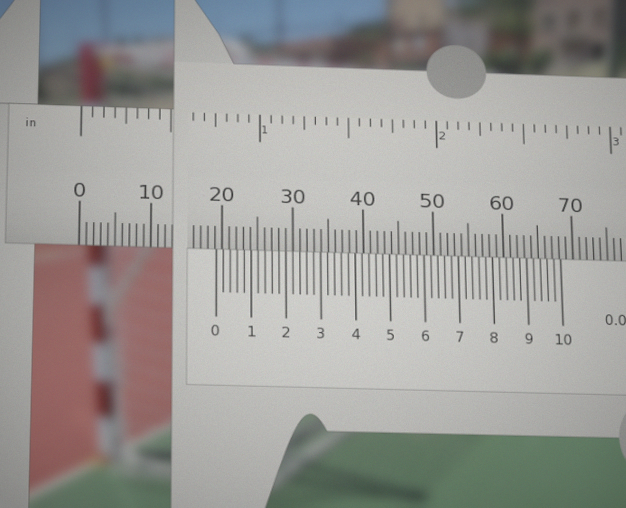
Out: value=19.2 unit=mm
